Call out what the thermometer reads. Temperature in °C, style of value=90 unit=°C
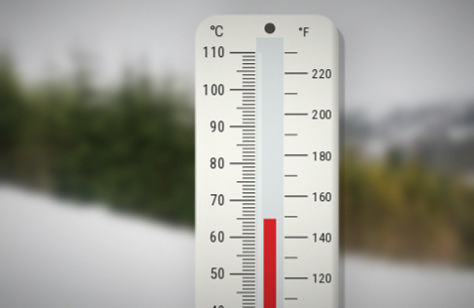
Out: value=65 unit=°C
